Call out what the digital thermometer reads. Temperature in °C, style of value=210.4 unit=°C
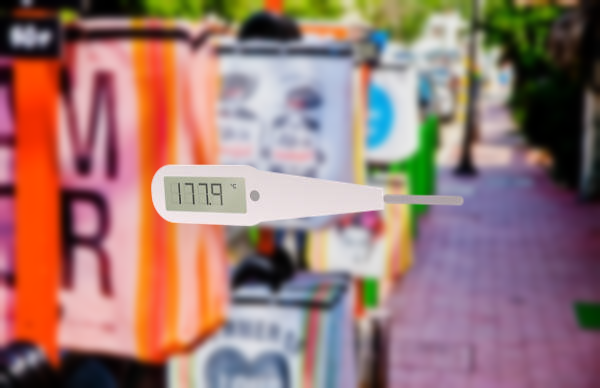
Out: value=177.9 unit=°C
